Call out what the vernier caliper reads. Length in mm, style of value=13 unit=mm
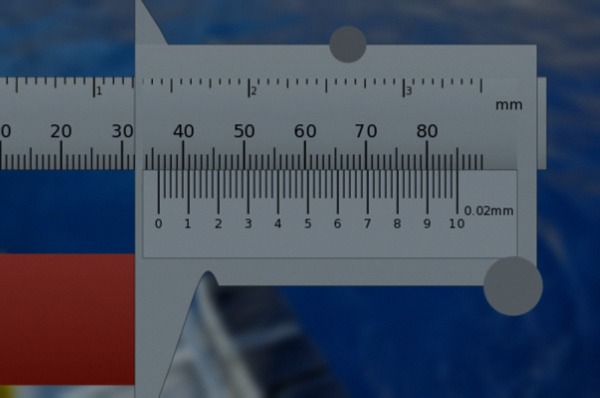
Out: value=36.0 unit=mm
